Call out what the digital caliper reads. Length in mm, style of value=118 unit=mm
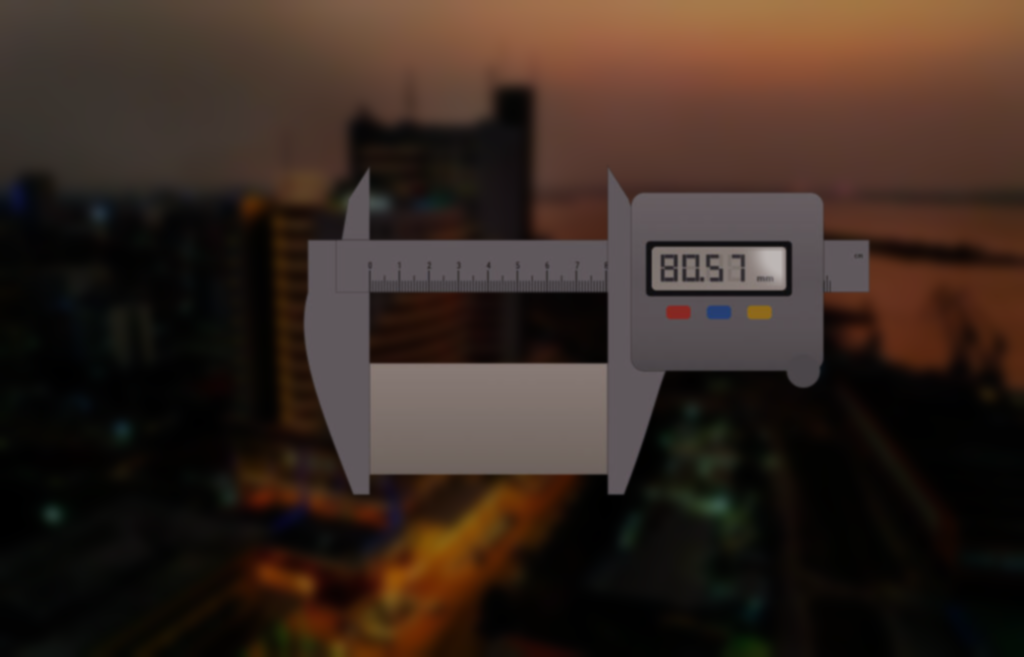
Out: value=80.57 unit=mm
